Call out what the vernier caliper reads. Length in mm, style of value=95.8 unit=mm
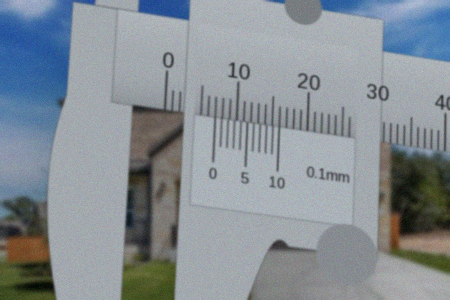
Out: value=7.0 unit=mm
